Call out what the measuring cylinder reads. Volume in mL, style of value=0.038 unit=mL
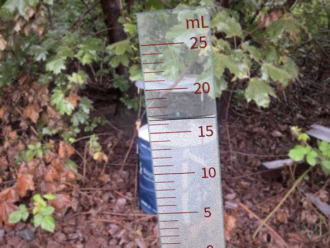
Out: value=16.5 unit=mL
